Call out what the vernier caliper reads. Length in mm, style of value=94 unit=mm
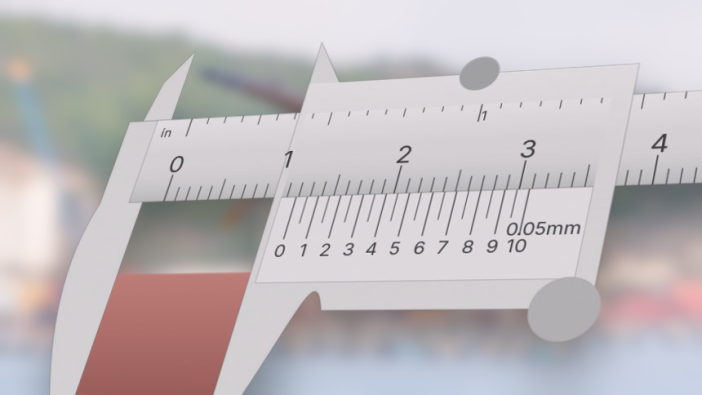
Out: value=11.8 unit=mm
